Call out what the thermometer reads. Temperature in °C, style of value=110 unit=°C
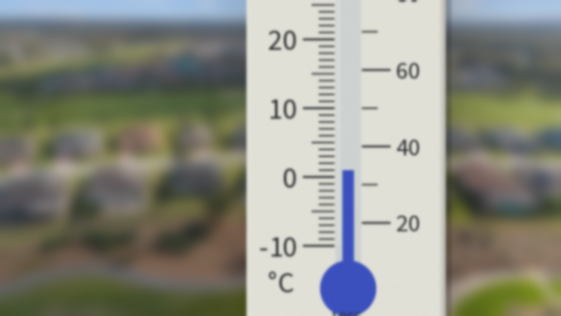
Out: value=1 unit=°C
